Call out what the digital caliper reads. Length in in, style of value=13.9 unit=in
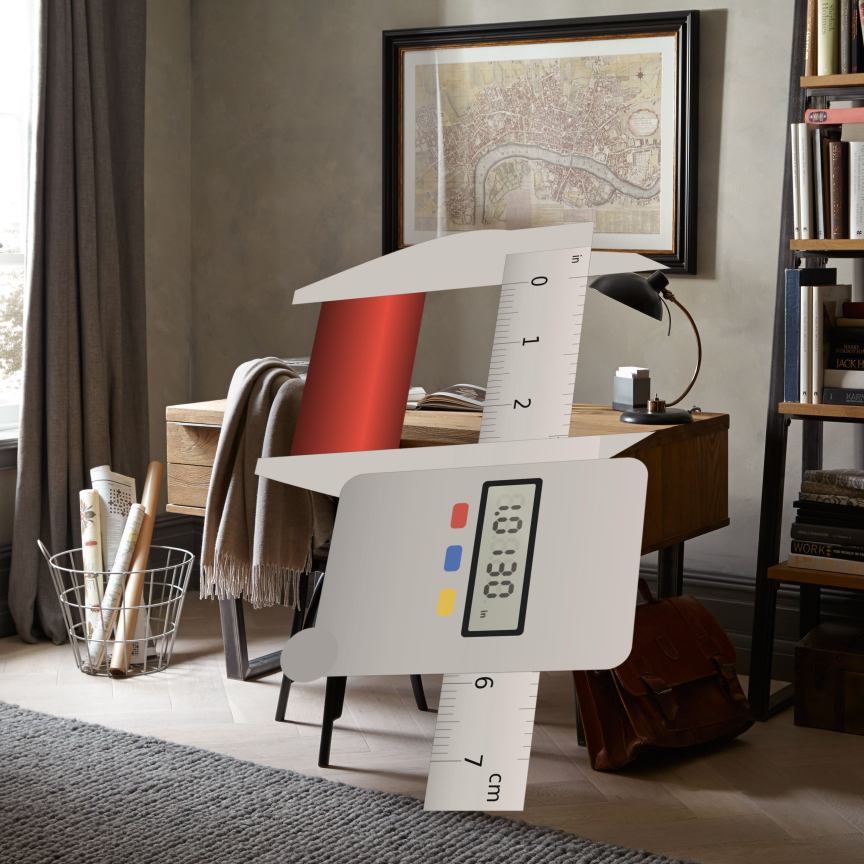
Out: value=1.0130 unit=in
